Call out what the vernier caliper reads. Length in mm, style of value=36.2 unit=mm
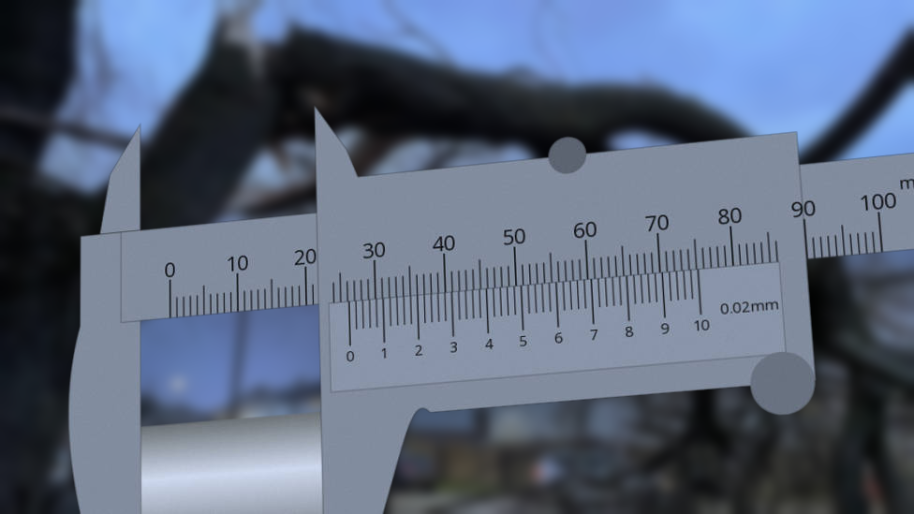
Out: value=26.2 unit=mm
